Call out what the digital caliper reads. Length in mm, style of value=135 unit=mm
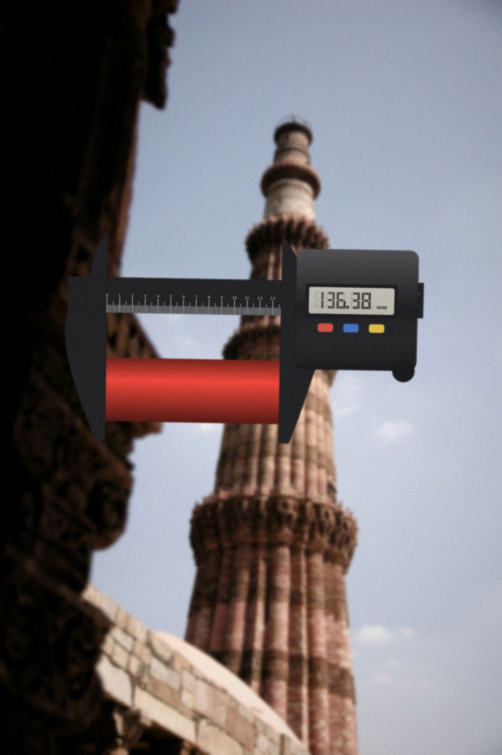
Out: value=136.38 unit=mm
